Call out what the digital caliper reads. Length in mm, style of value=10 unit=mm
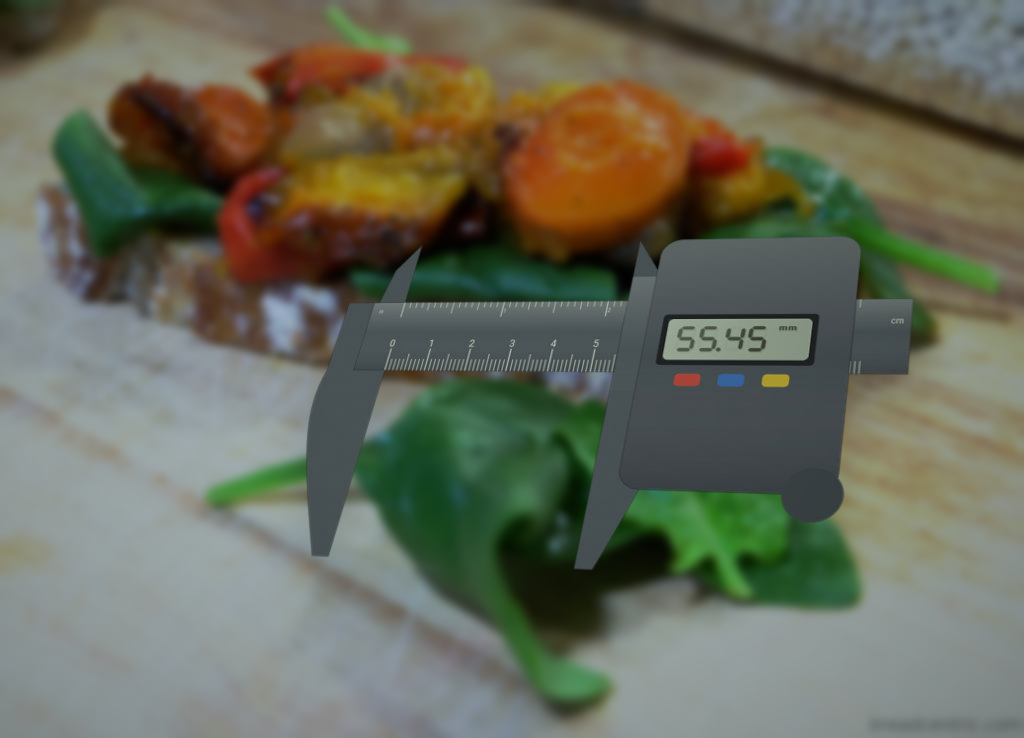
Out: value=55.45 unit=mm
